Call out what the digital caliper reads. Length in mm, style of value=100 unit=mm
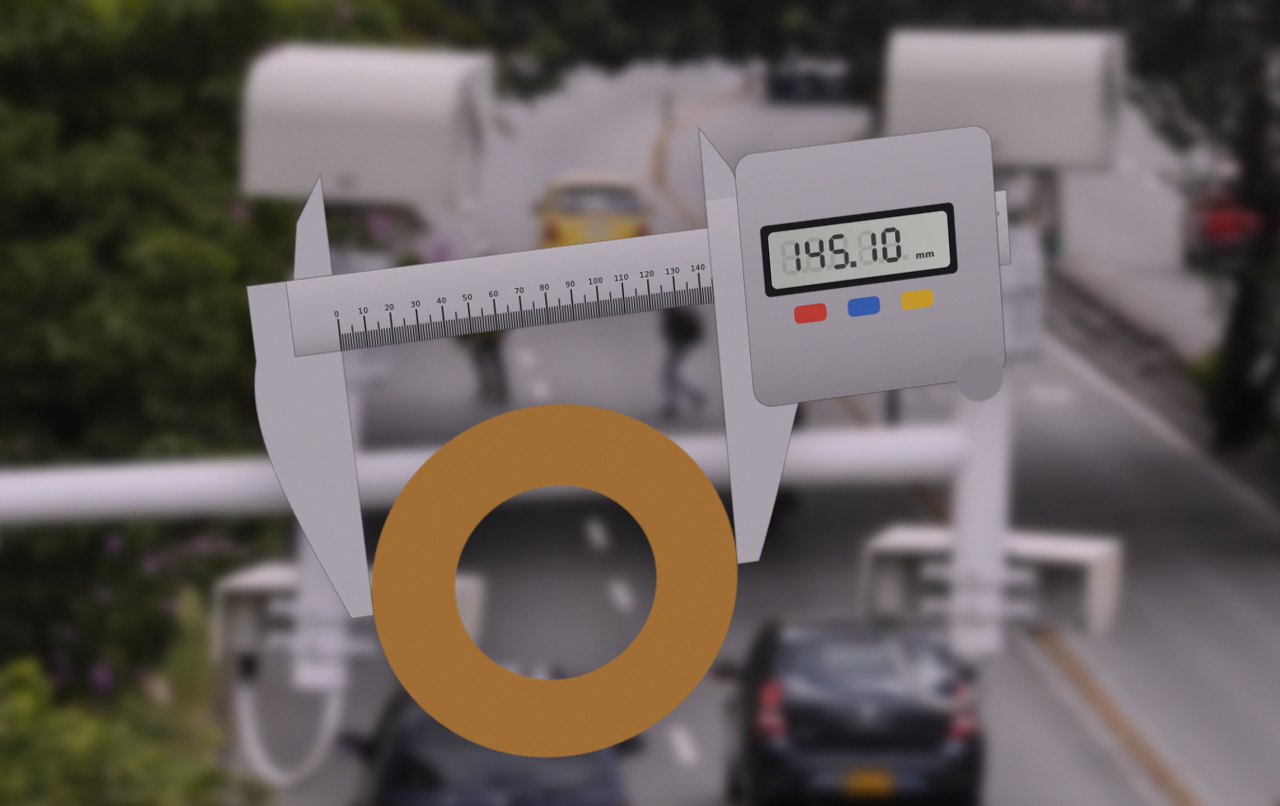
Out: value=145.10 unit=mm
